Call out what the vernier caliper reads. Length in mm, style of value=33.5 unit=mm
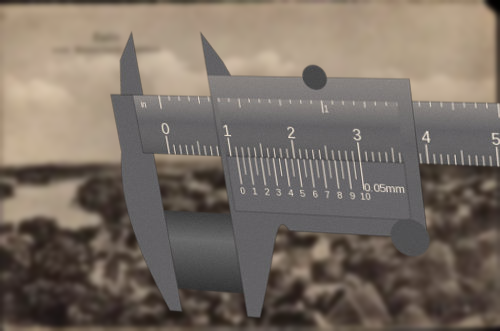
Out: value=11.0 unit=mm
